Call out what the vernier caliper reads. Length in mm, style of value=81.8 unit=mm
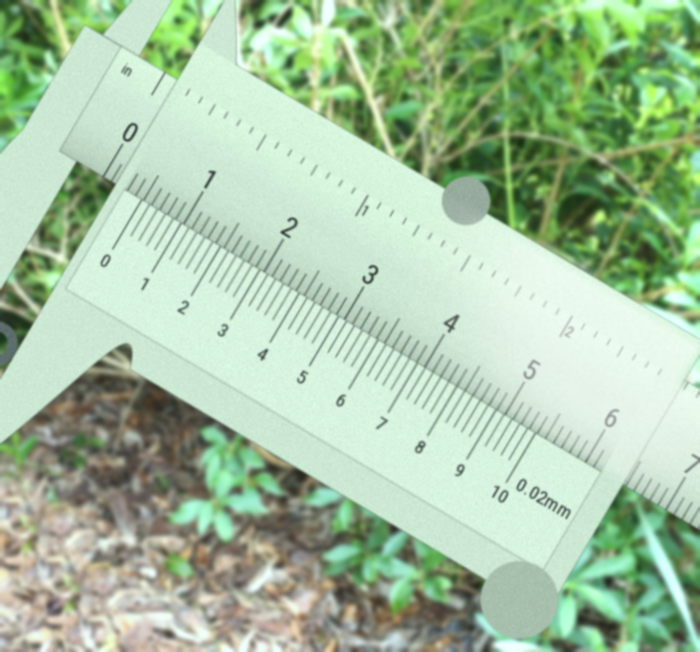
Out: value=4.8 unit=mm
